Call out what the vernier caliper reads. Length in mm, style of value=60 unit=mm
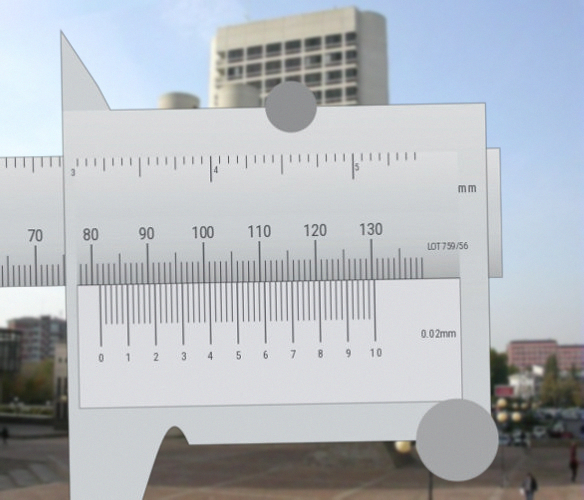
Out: value=81.4 unit=mm
